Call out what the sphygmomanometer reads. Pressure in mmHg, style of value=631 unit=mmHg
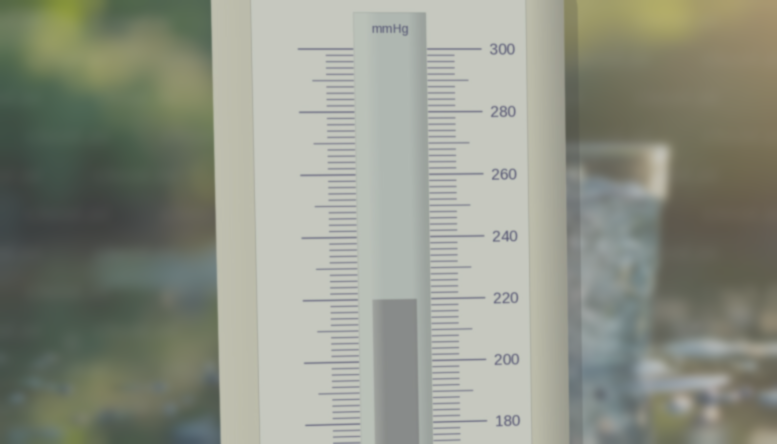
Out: value=220 unit=mmHg
